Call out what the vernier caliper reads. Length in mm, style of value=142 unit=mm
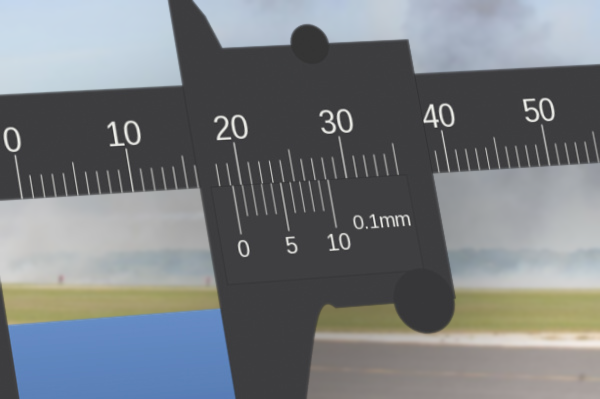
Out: value=19.2 unit=mm
